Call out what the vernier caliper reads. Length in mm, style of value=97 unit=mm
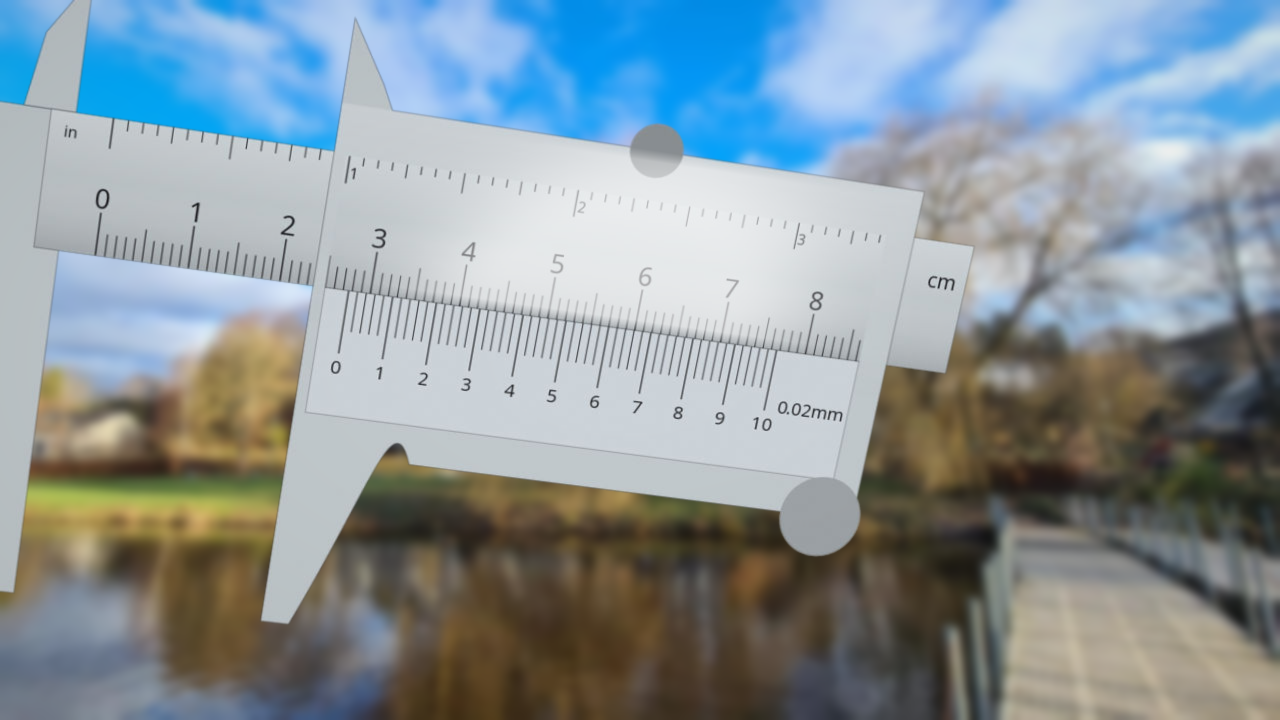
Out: value=27.6 unit=mm
